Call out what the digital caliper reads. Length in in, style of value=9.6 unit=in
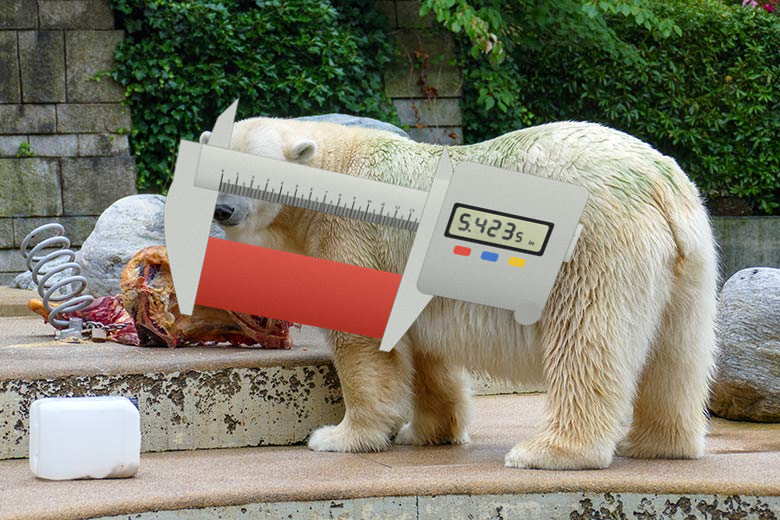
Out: value=5.4235 unit=in
